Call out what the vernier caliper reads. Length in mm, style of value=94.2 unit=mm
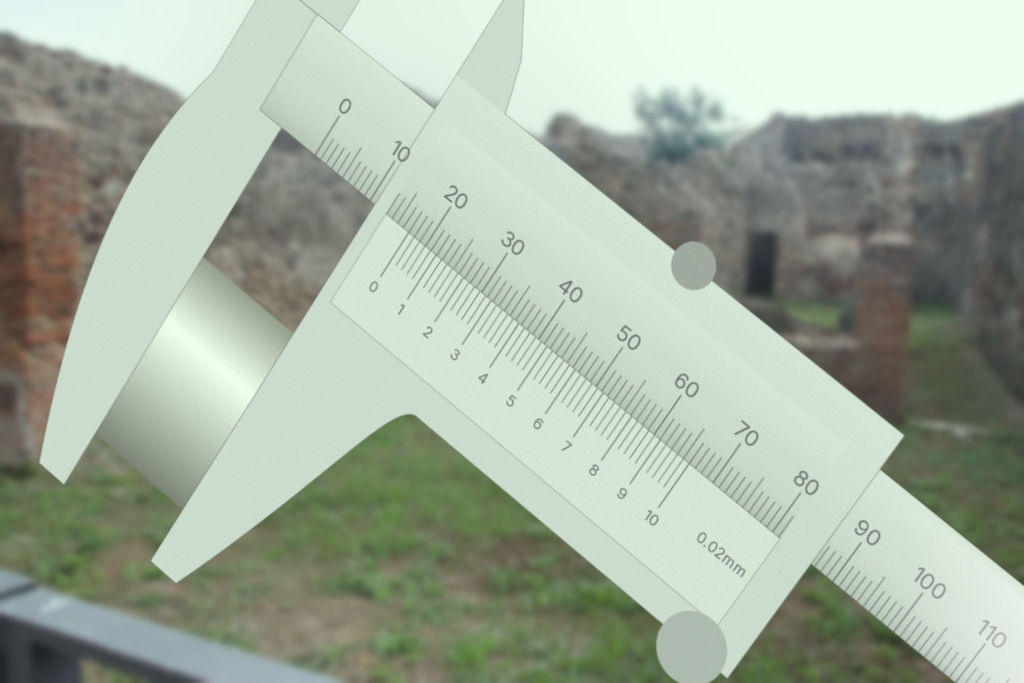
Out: value=17.0 unit=mm
